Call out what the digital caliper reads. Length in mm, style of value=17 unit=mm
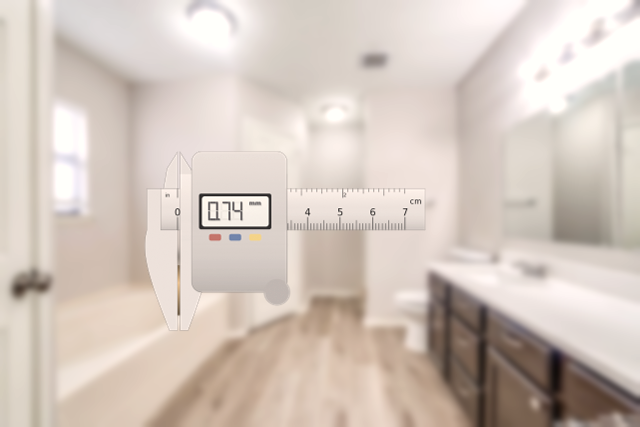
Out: value=0.74 unit=mm
